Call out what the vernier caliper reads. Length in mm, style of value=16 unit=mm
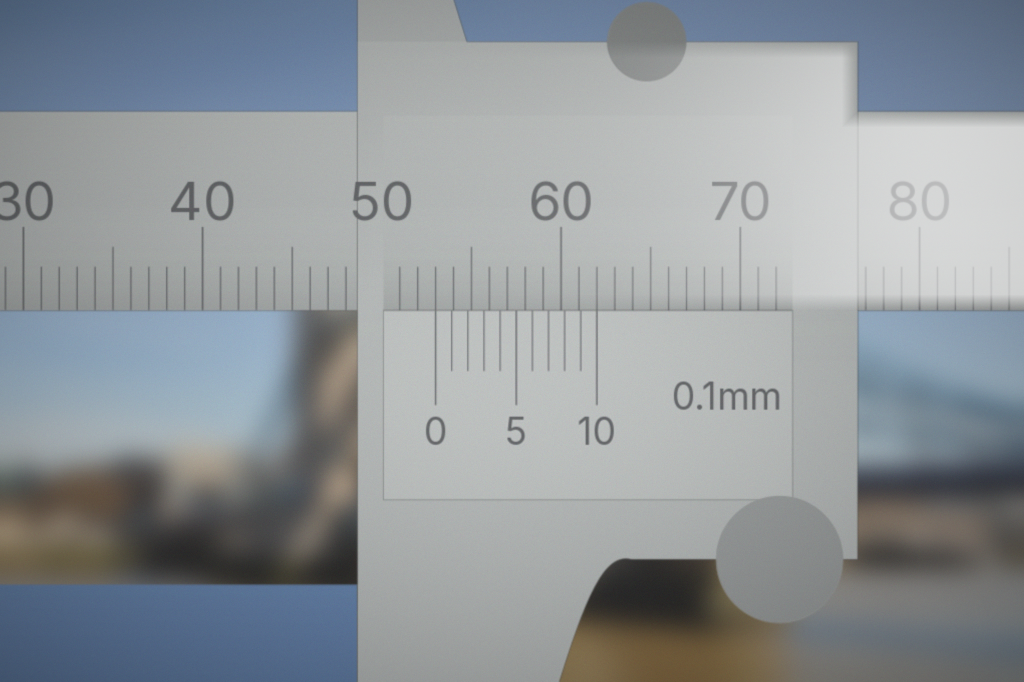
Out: value=53.0 unit=mm
